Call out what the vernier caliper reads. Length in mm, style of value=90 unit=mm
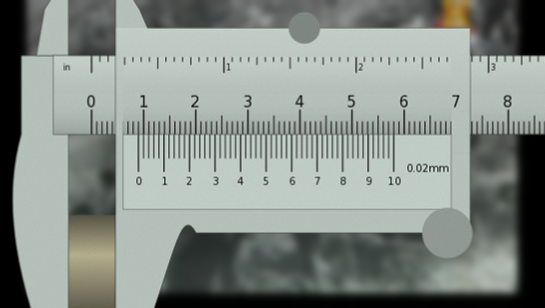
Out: value=9.0 unit=mm
